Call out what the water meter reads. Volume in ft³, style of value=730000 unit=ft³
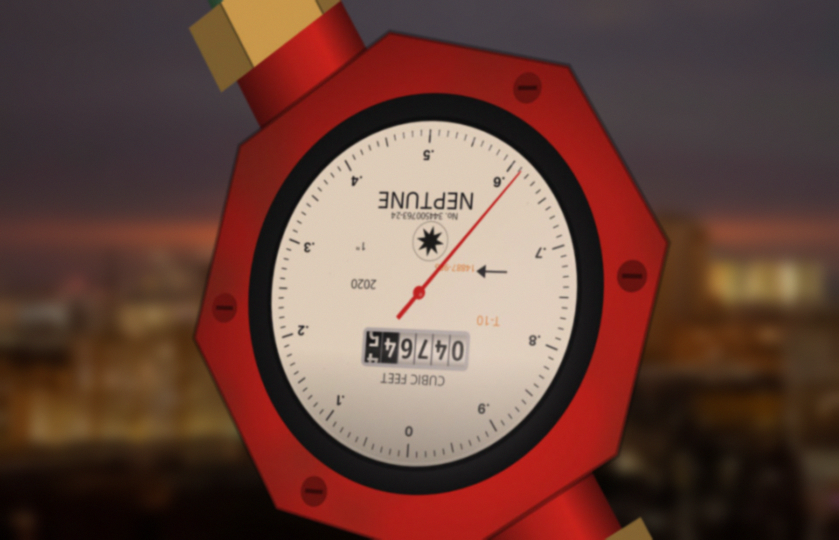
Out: value=47644.61 unit=ft³
